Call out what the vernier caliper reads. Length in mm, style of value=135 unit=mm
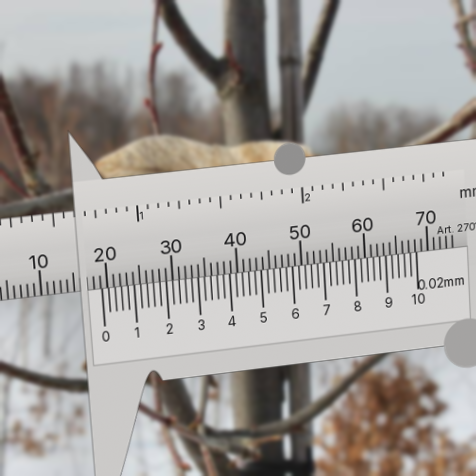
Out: value=19.2 unit=mm
